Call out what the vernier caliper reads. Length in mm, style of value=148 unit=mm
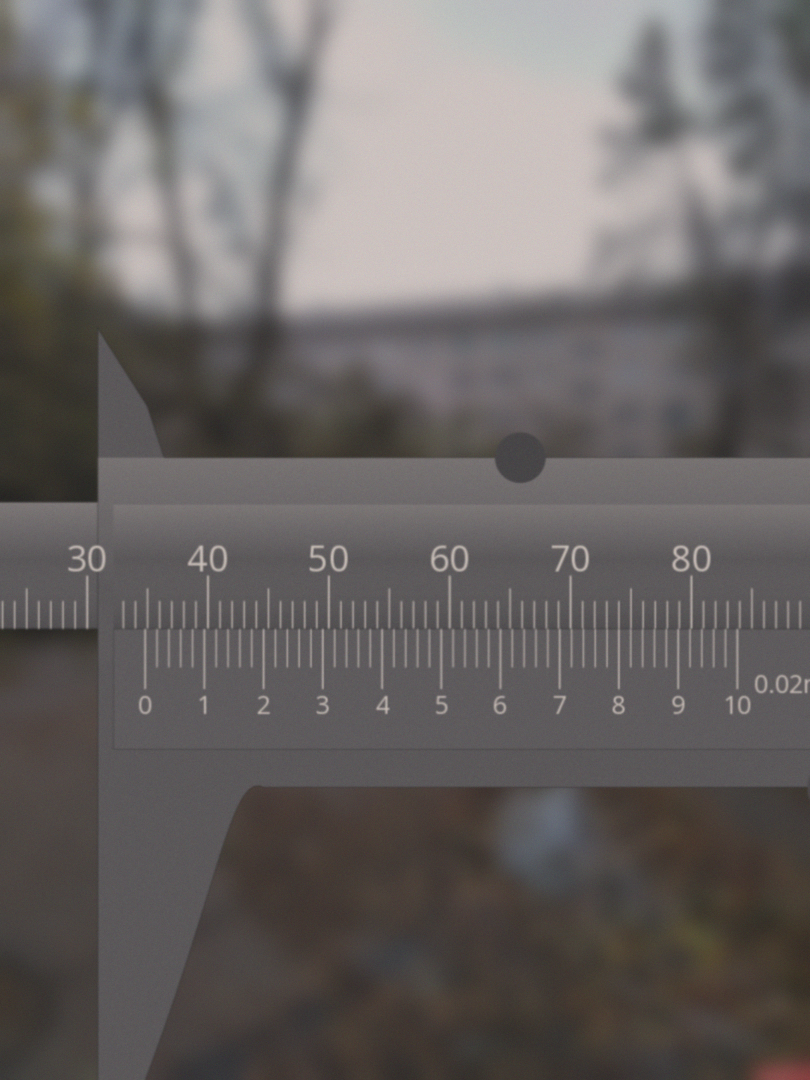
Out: value=34.8 unit=mm
